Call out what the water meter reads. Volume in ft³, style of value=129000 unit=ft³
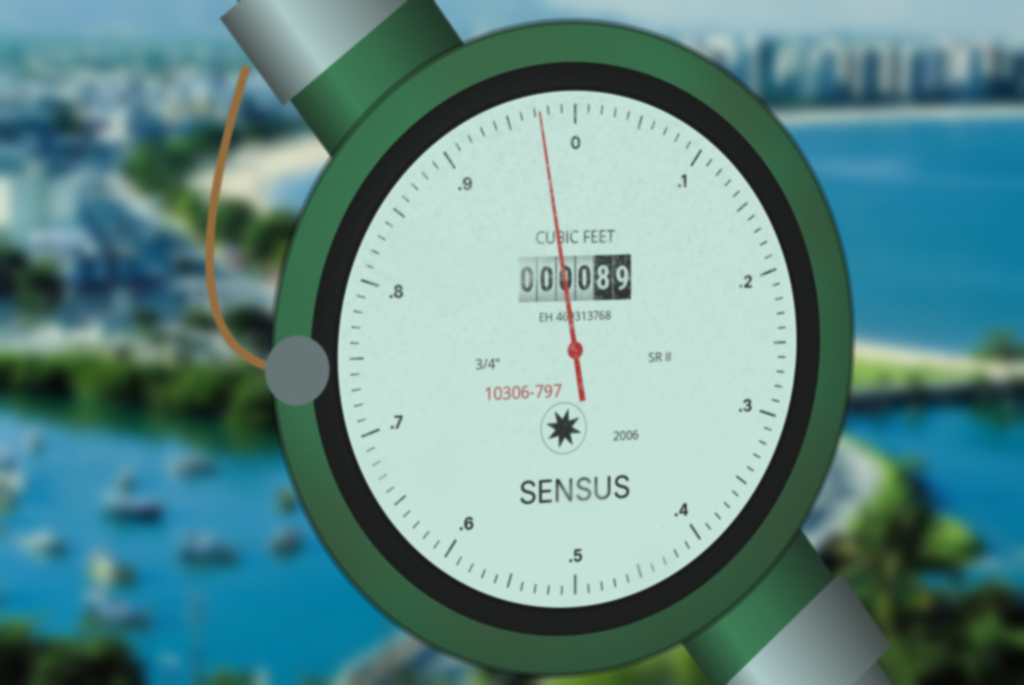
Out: value=88.97 unit=ft³
